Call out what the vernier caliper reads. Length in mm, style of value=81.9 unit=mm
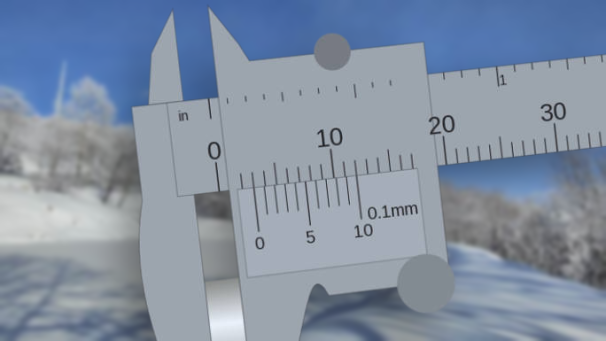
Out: value=3.0 unit=mm
